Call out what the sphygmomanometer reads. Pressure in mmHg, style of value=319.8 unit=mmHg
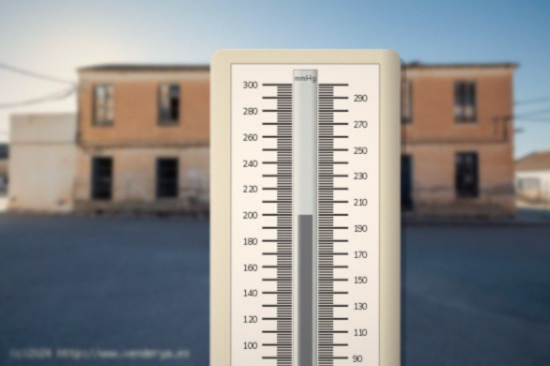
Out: value=200 unit=mmHg
